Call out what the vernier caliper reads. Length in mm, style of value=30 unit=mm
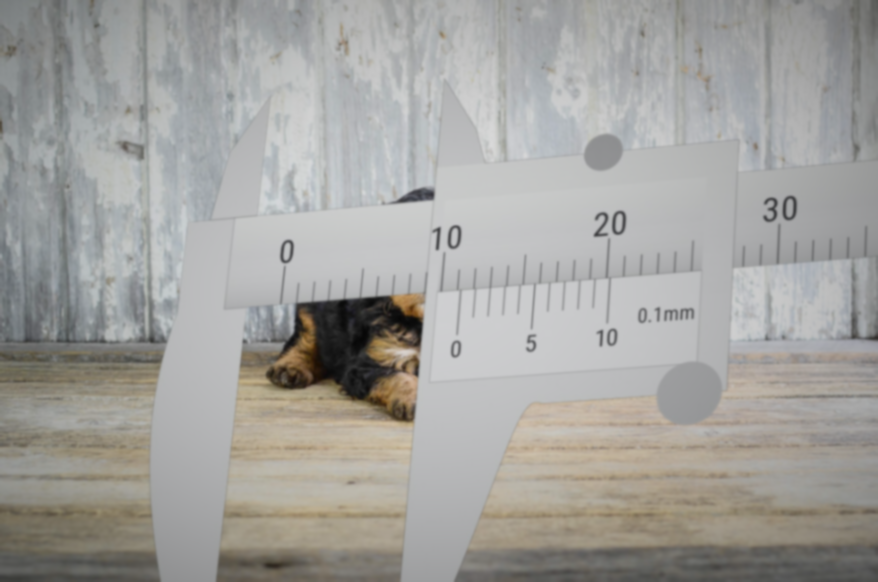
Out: value=11.2 unit=mm
